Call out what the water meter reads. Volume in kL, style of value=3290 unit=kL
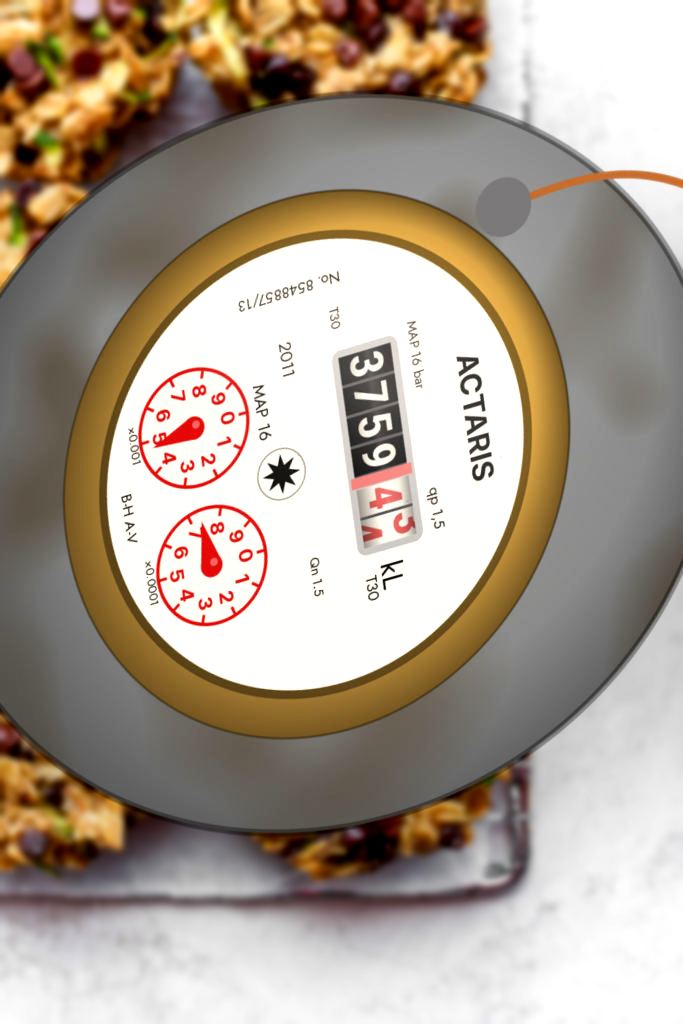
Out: value=3759.4347 unit=kL
